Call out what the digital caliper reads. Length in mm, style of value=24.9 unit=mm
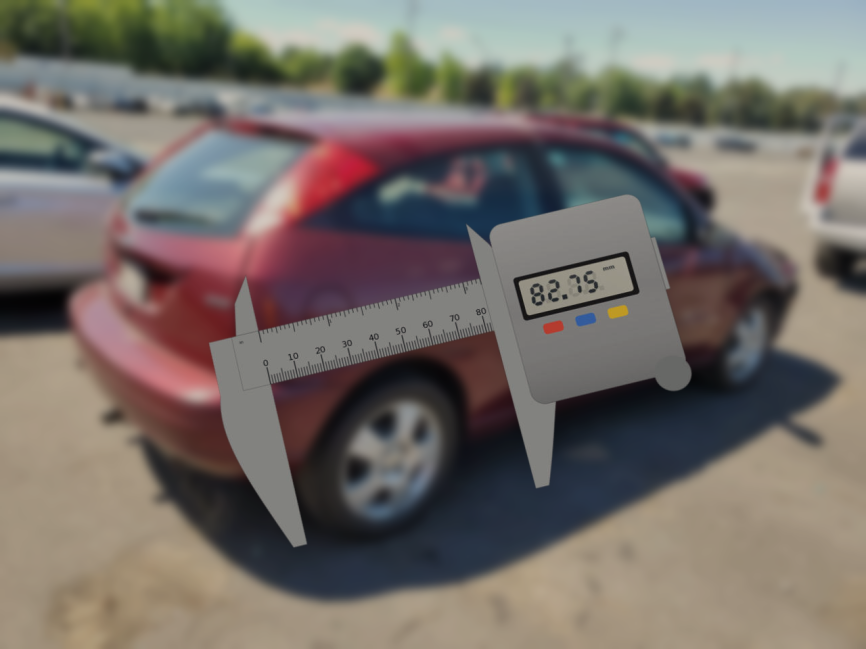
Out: value=82.75 unit=mm
